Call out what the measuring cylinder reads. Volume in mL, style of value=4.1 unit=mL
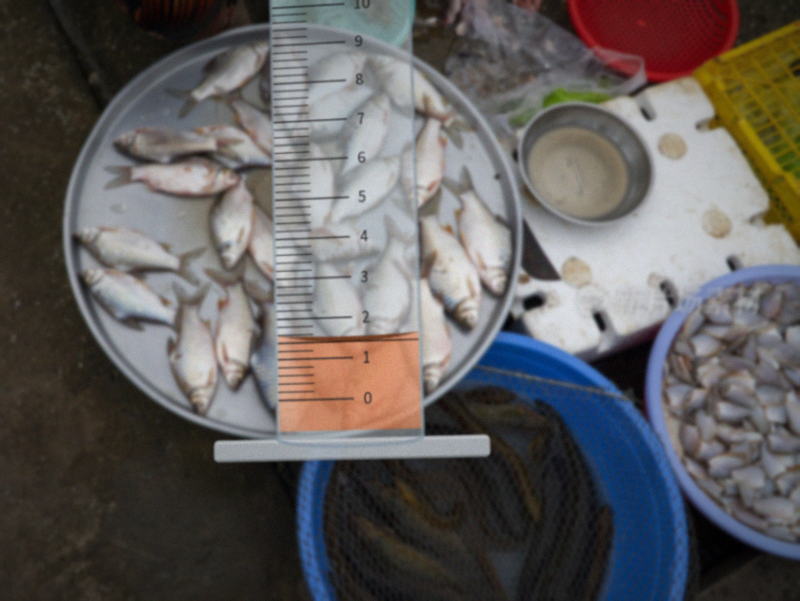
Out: value=1.4 unit=mL
